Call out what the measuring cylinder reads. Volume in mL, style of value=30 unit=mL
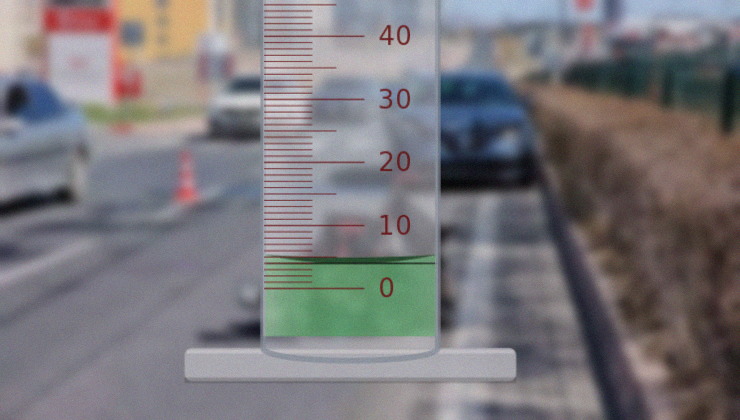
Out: value=4 unit=mL
